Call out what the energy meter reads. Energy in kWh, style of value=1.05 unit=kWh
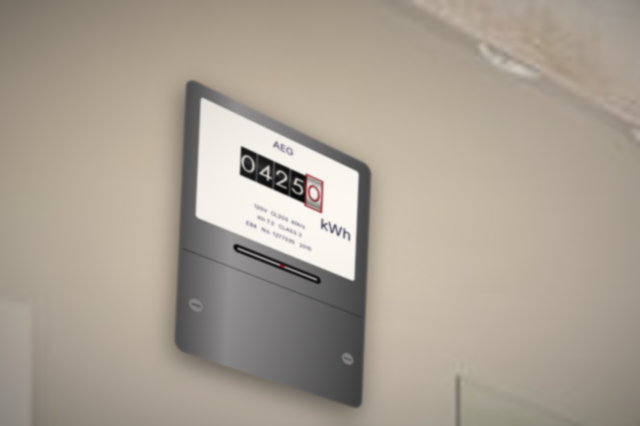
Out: value=425.0 unit=kWh
